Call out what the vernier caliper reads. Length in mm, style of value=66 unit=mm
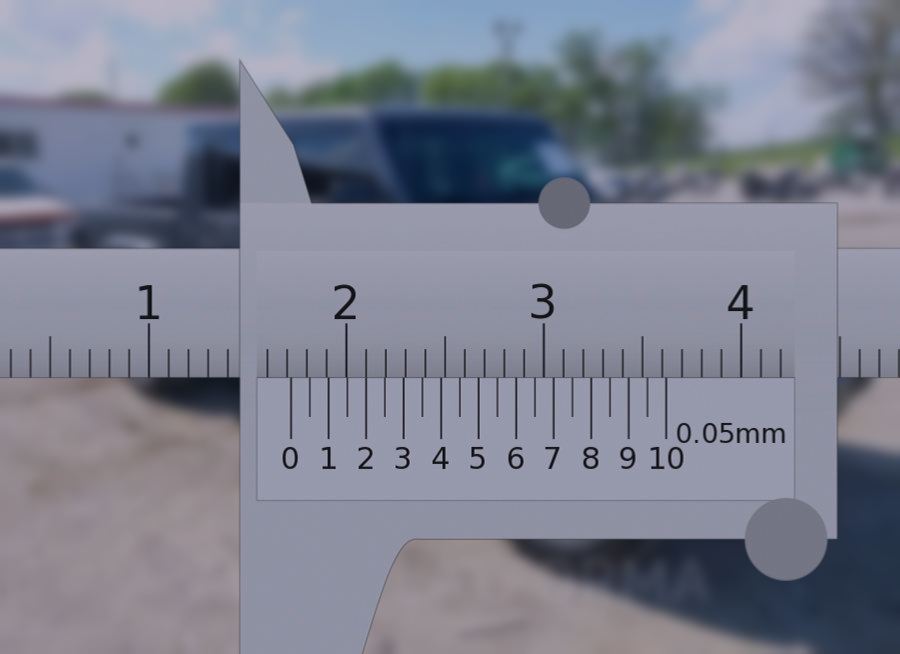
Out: value=17.2 unit=mm
